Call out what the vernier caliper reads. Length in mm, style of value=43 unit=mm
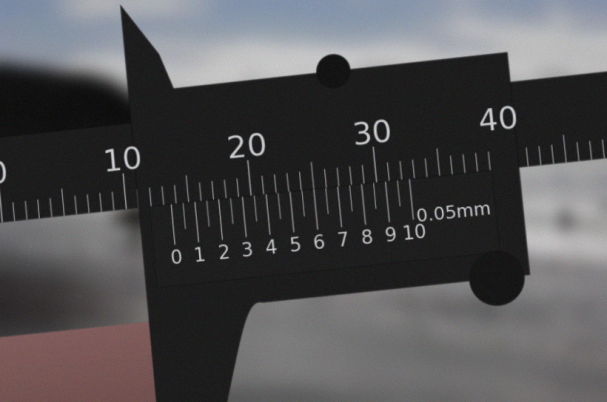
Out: value=13.6 unit=mm
